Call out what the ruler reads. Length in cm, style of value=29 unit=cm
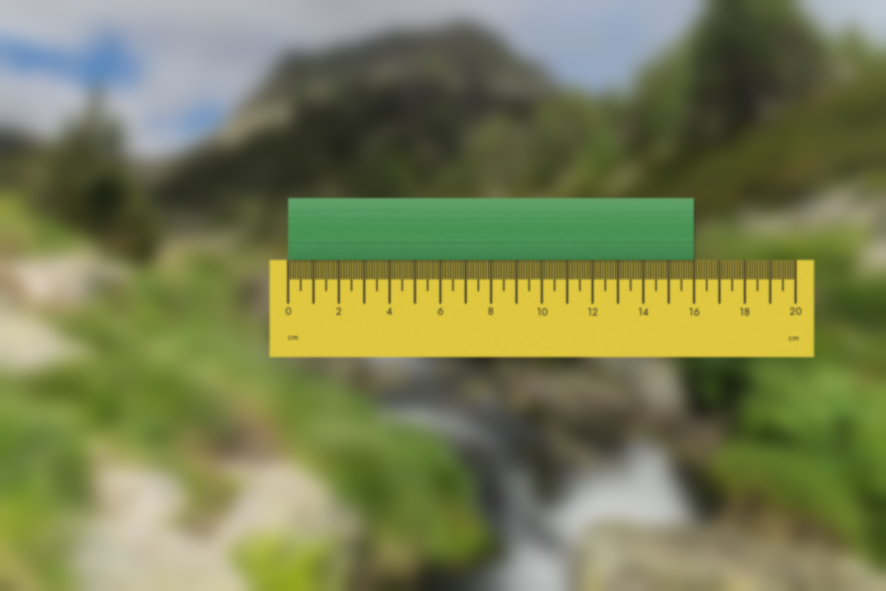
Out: value=16 unit=cm
